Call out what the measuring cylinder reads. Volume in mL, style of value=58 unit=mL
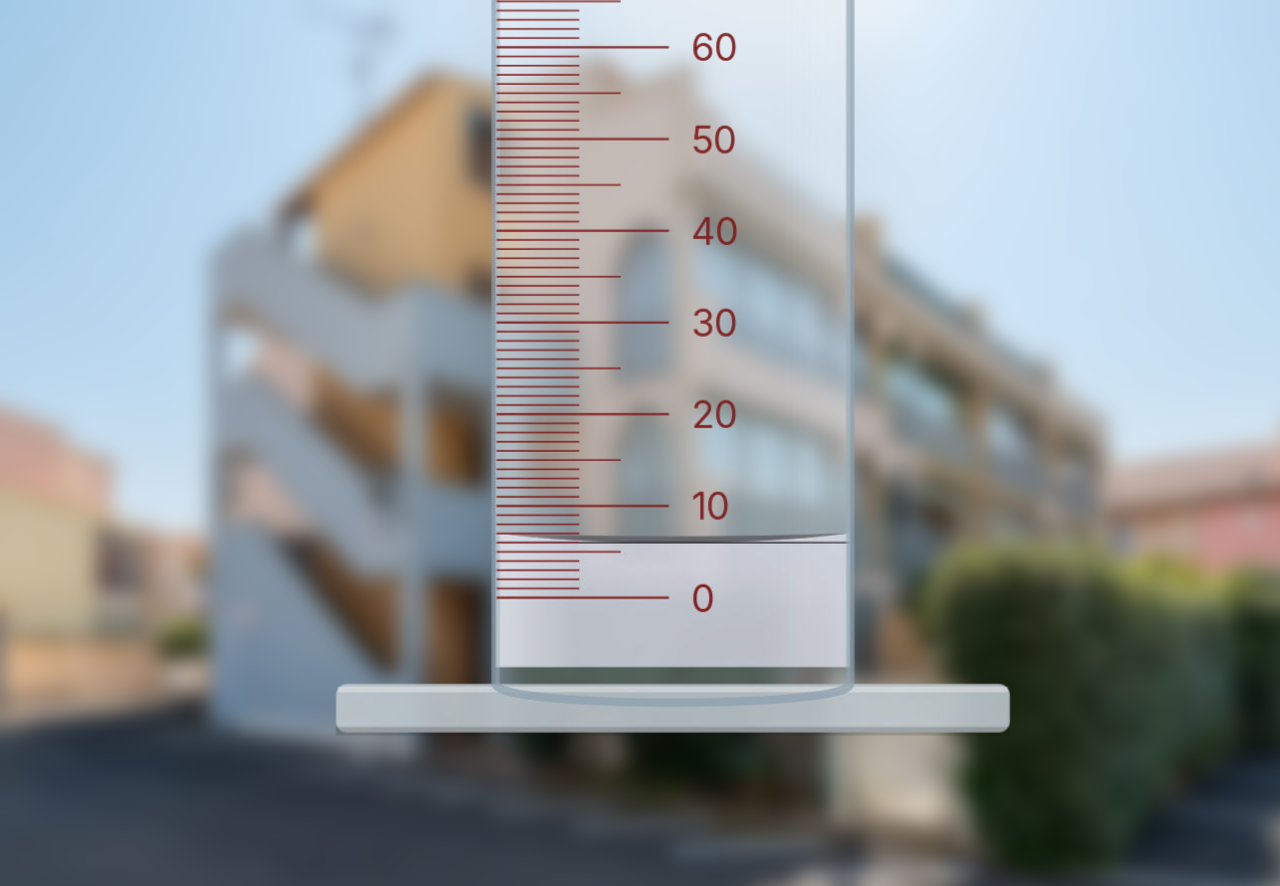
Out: value=6 unit=mL
